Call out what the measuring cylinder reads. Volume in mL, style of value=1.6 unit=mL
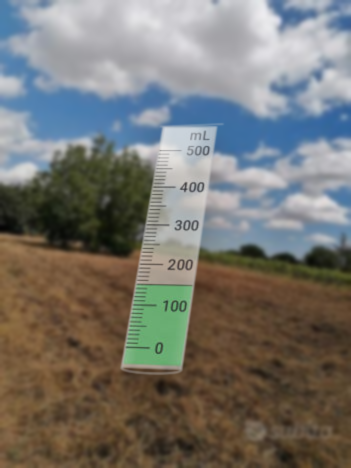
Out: value=150 unit=mL
